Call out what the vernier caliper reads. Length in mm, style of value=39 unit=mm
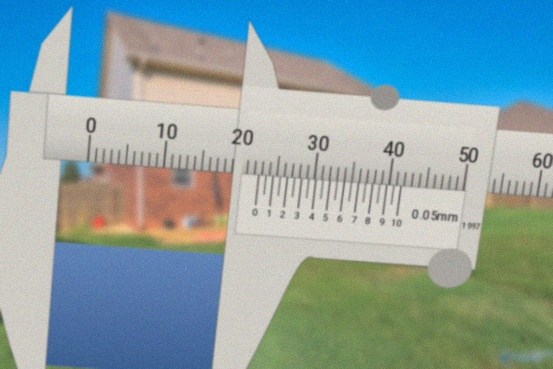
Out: value=22.6 unit=mm
